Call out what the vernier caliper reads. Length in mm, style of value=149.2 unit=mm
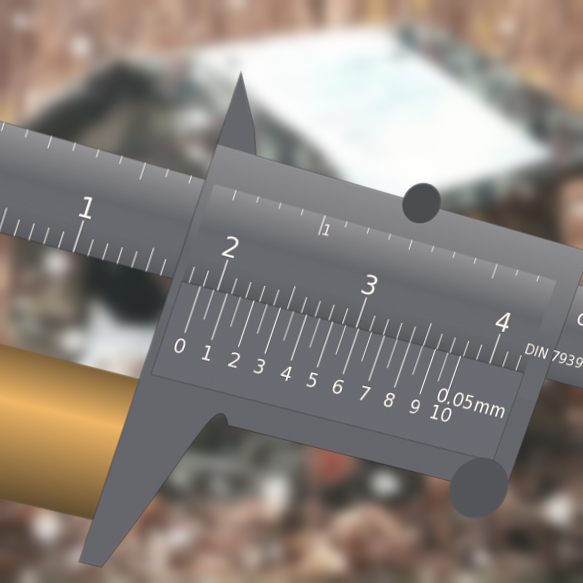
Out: value=18.8 unit=mm
